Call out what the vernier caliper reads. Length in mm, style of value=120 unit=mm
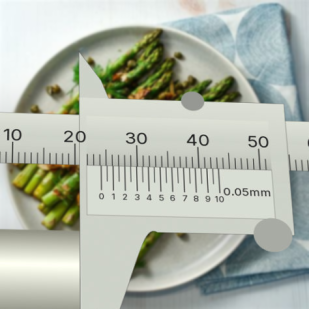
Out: value=24.2 unit=mm
